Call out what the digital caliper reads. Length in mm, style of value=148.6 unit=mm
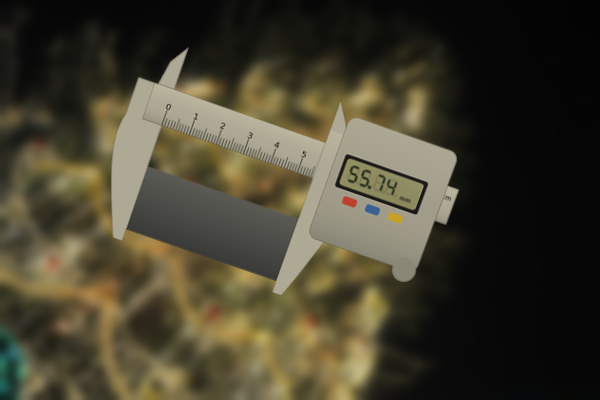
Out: value=55.74 unit=mm
